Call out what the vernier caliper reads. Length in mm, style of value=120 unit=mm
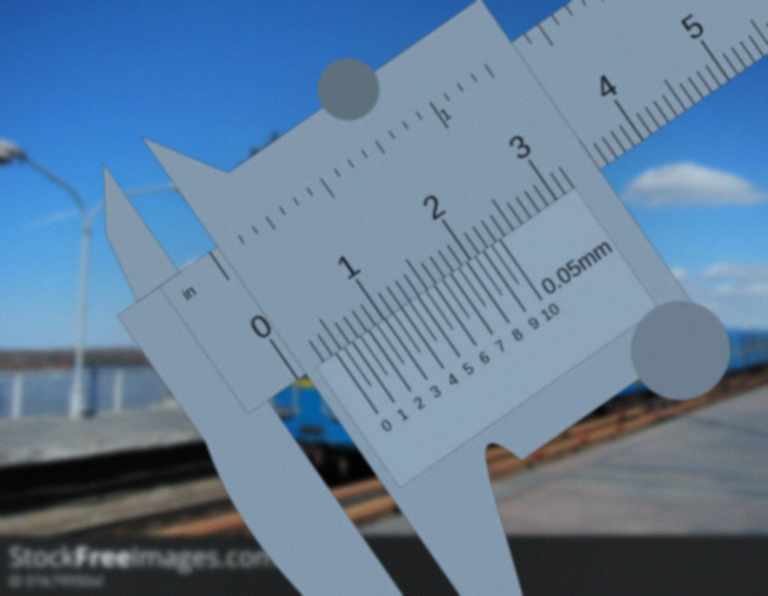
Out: value=4.4 unit=mm
